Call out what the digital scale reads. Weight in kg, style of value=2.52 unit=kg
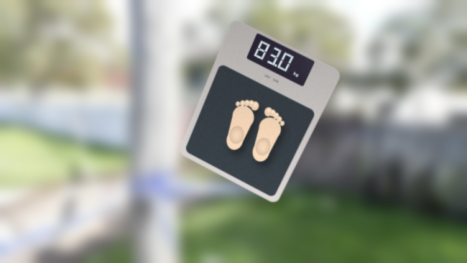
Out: value=83.0 unit=kg
